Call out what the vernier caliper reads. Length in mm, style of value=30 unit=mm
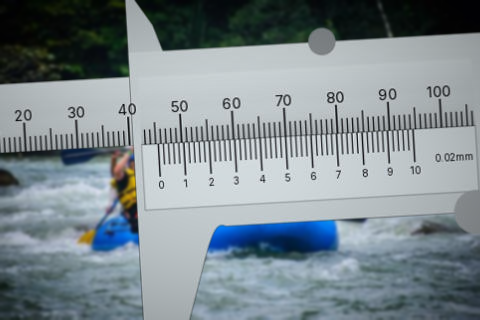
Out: value=45.5 unit=mm
